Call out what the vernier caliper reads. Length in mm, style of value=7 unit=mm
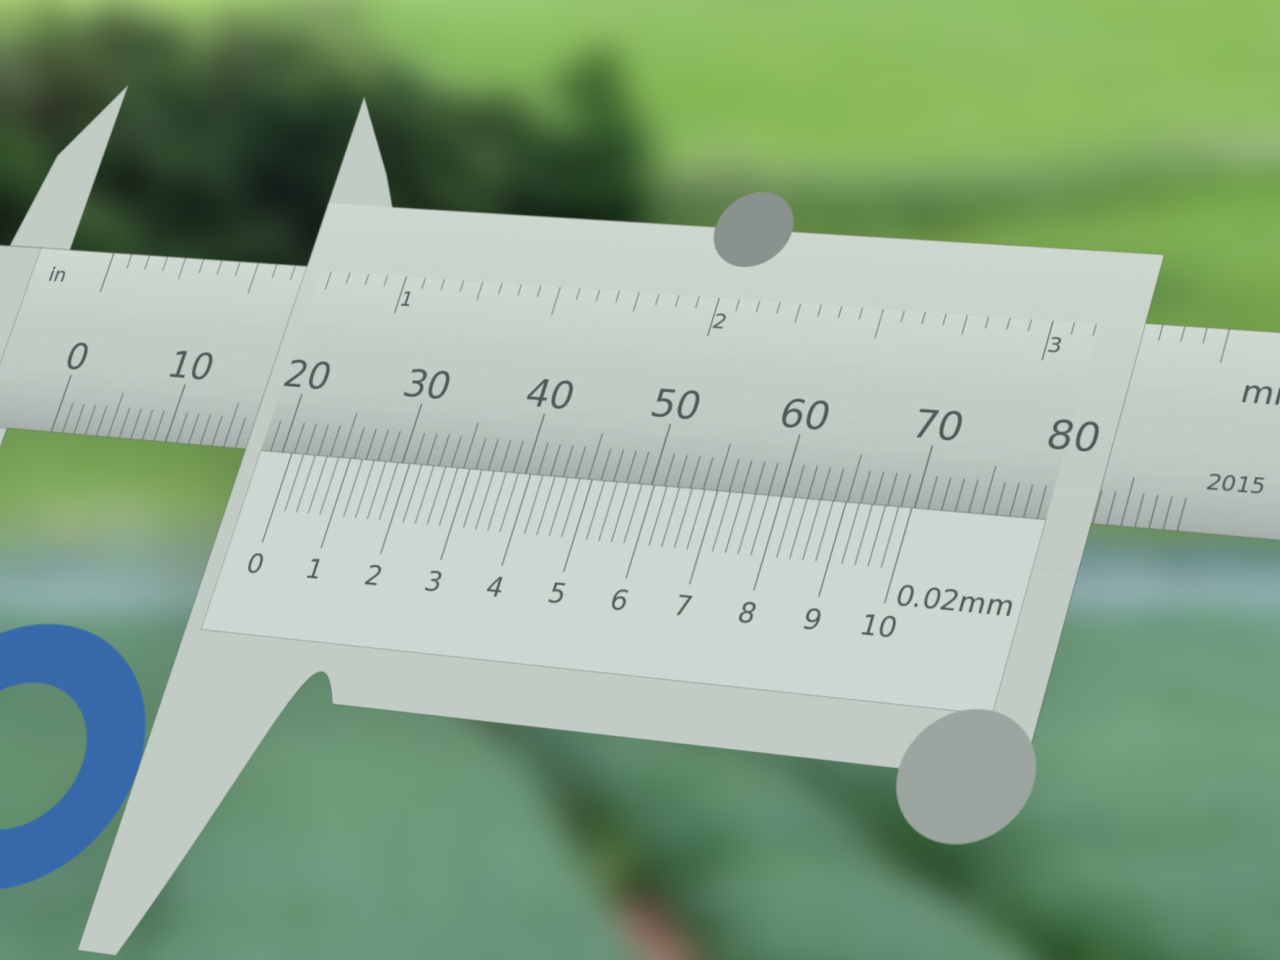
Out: value=20.8 unit=mm
